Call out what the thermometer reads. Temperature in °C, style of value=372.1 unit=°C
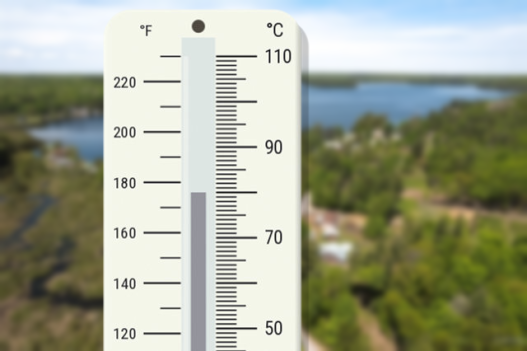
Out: value=80 unit=°C
